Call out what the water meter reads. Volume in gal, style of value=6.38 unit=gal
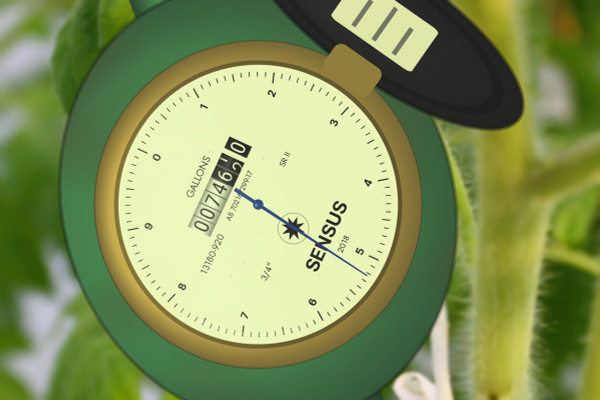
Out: value=74615.2 unit=gal
